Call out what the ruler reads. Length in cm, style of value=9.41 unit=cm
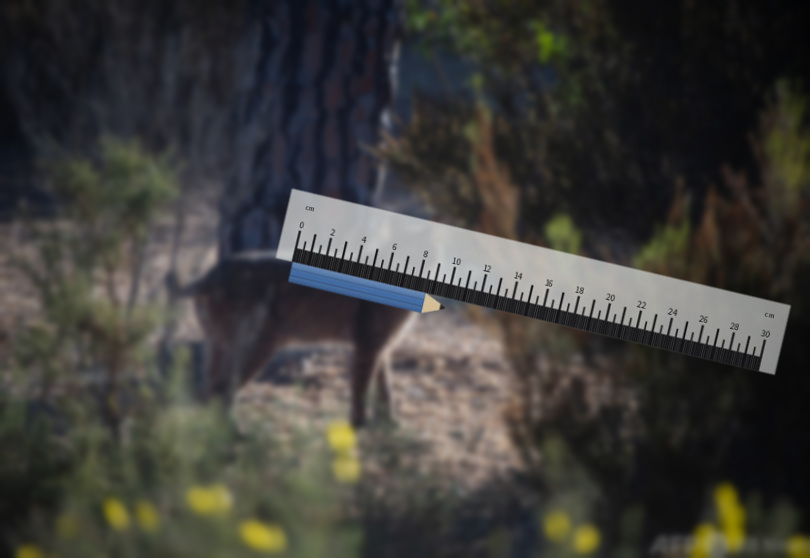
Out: value=10 unit=cm
